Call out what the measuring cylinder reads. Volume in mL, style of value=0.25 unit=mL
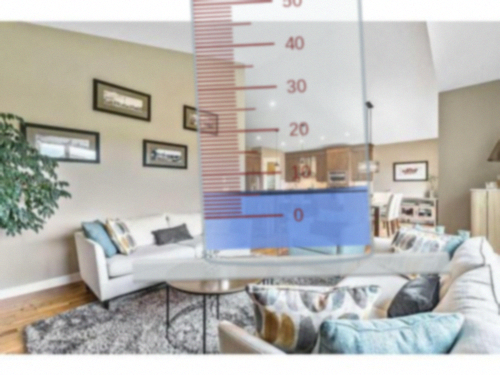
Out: value=5 unit=mL
